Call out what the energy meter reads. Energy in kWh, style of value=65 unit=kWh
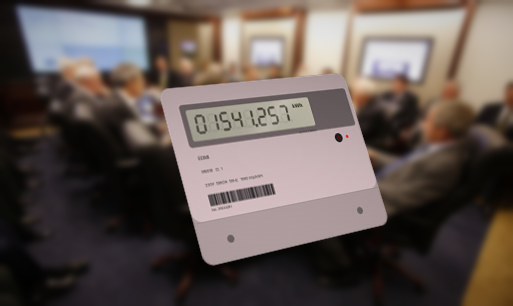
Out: value=1541.257 unit=kWh
